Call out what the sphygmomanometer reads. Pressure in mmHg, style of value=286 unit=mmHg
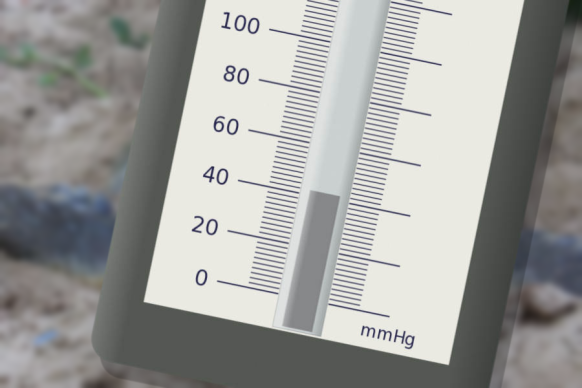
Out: value=42 unit=mmHg
